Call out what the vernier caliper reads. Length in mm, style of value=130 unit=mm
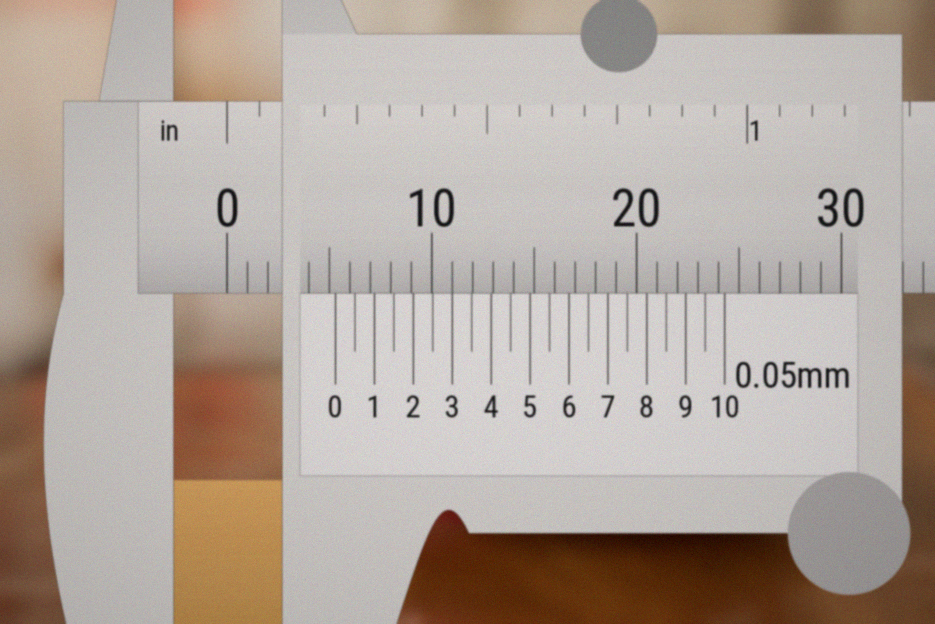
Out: value=5.3 unit=mm
